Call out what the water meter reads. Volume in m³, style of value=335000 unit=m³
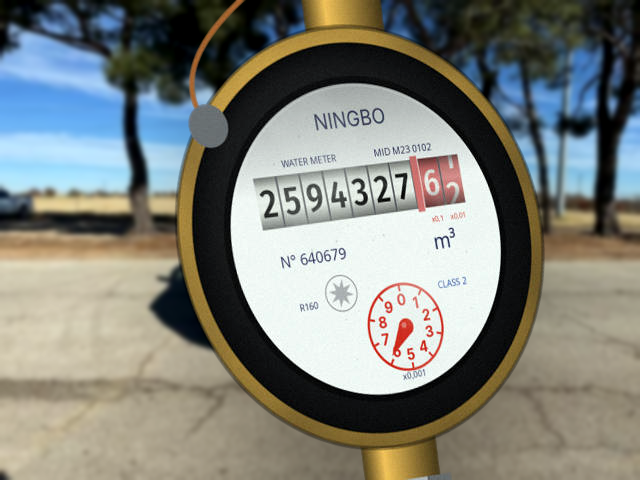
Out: value=2594327.616 unit=m³
